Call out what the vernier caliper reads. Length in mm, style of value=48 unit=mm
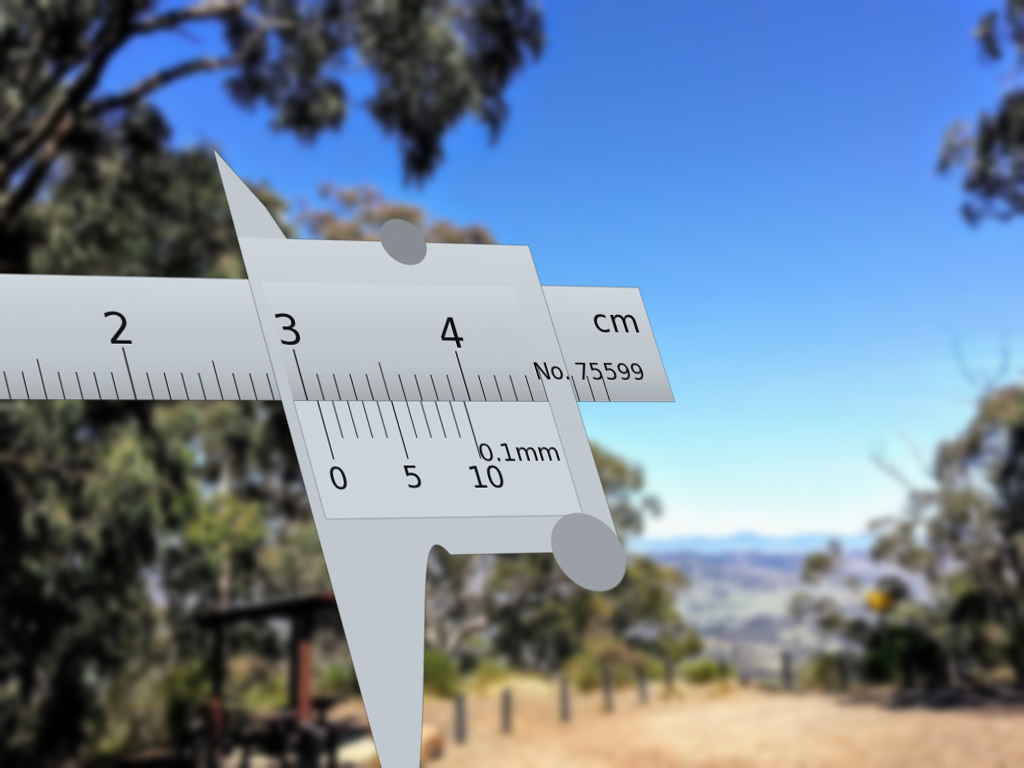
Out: value=30.6 unit=mm
